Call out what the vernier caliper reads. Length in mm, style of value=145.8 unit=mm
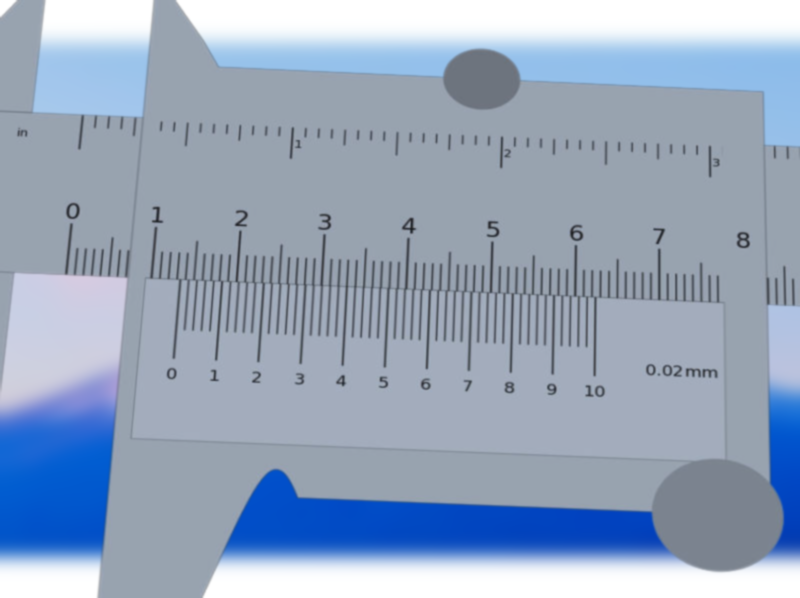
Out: value=13.4 unit=mm
